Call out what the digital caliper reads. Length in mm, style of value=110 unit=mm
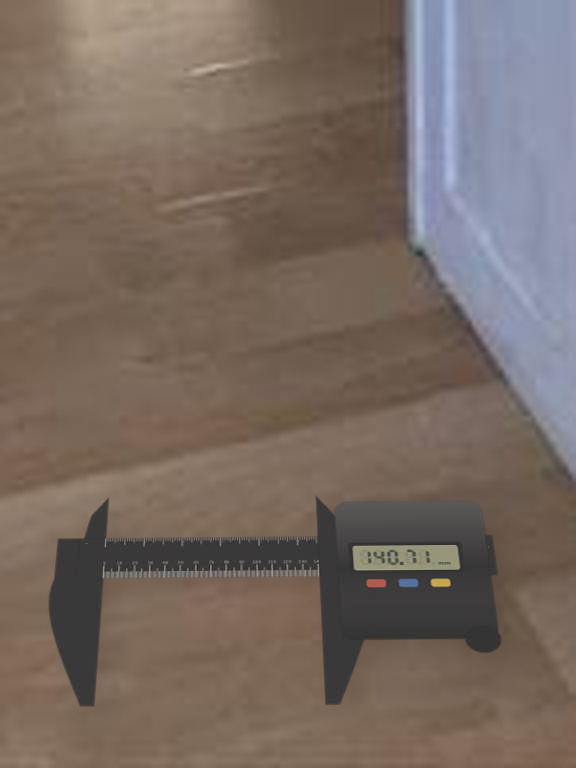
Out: value=140.71 unit=mm
